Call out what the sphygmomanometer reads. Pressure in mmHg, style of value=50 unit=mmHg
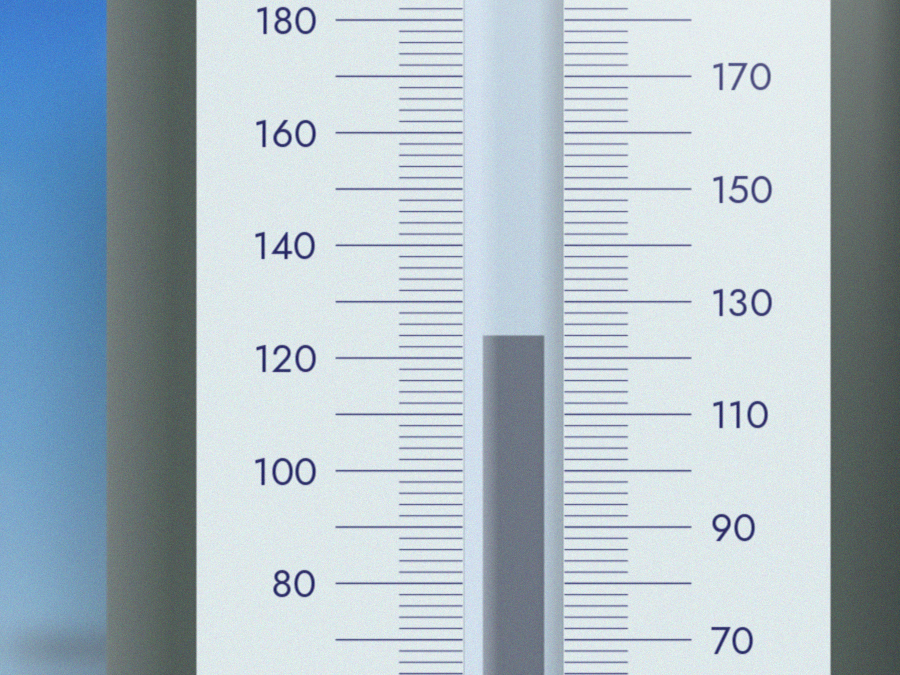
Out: value=124 unit=mmHg
